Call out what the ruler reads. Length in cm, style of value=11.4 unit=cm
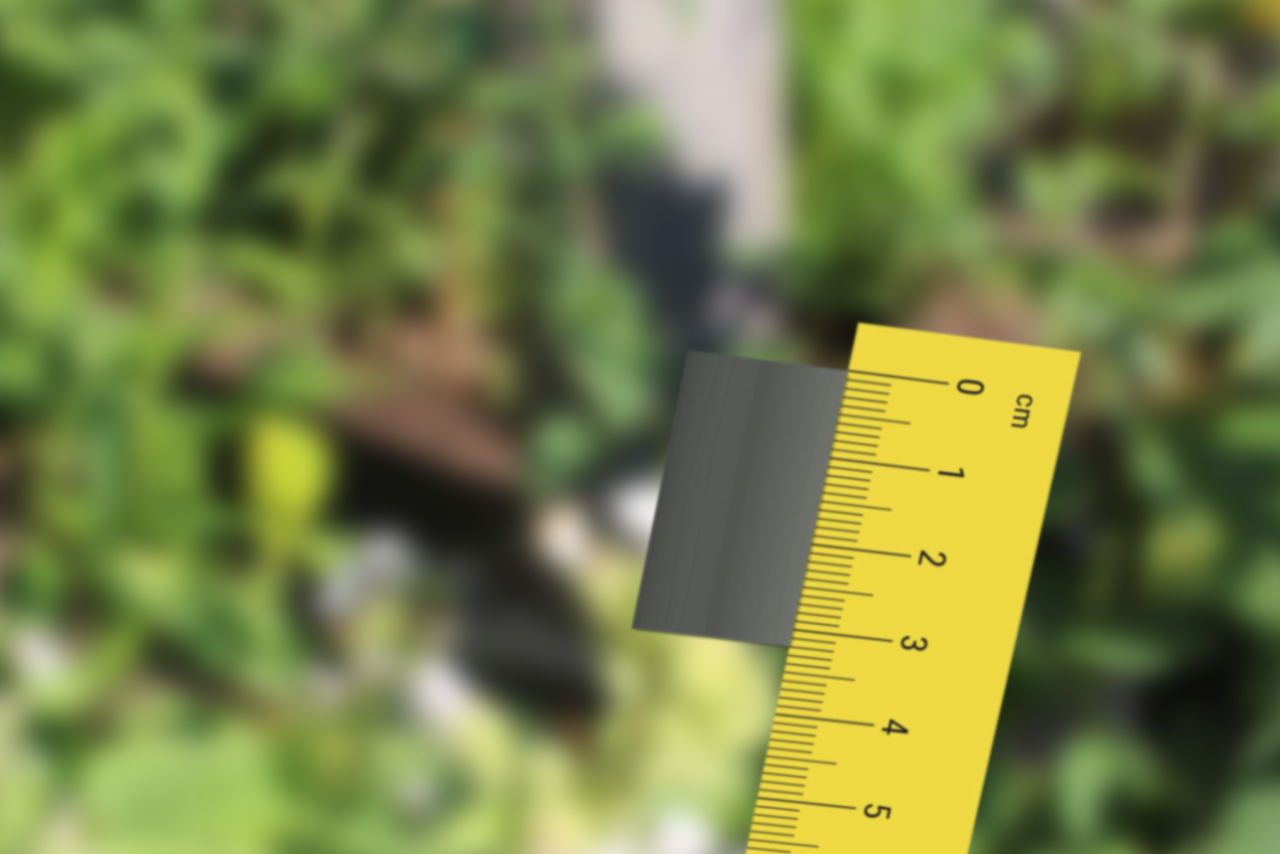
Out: value=3.2 unit=cm
